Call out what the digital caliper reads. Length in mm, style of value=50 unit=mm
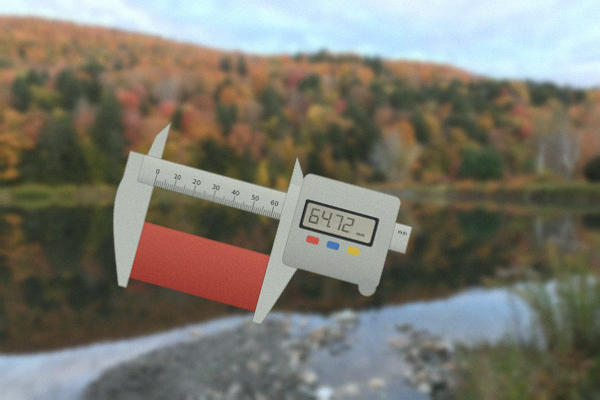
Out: value=64.72 unit=mm
